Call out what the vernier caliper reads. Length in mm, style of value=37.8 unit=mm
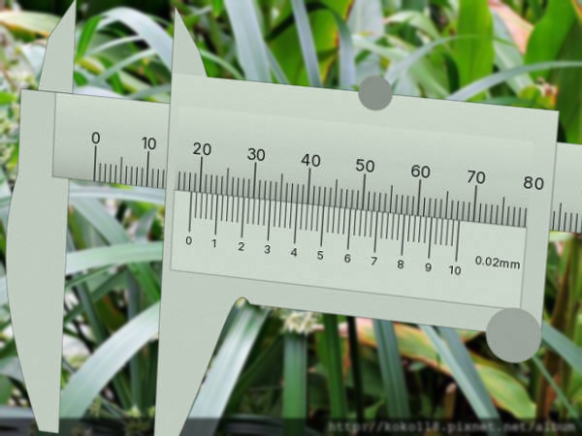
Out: value=18.4 unit=mm
